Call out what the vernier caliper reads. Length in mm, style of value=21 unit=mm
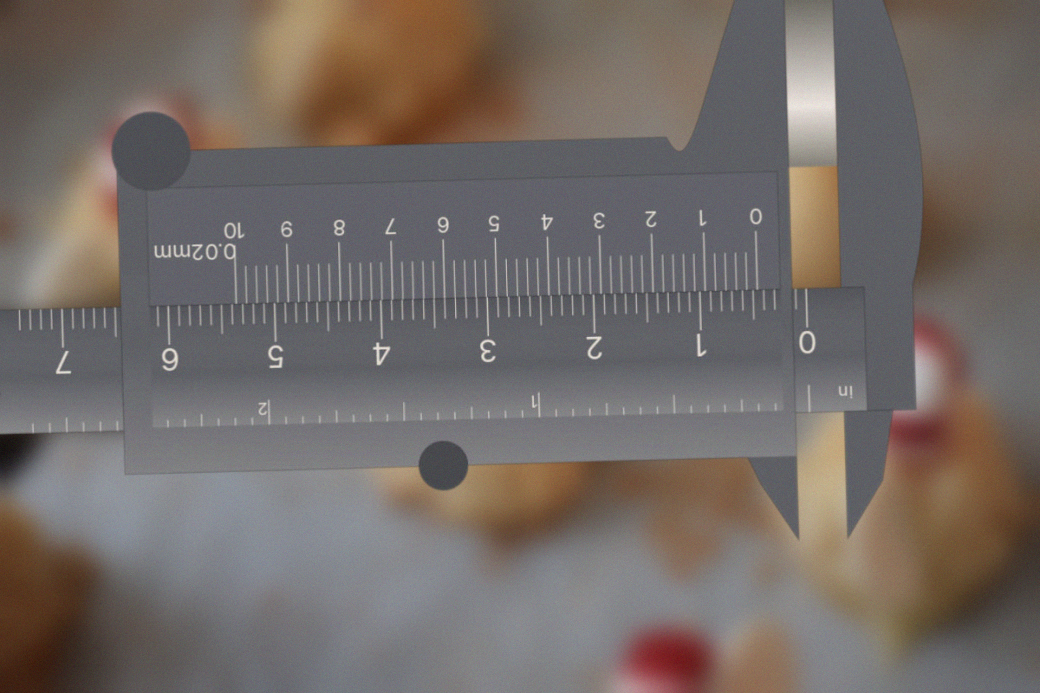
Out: value=4.6 unit=mm
